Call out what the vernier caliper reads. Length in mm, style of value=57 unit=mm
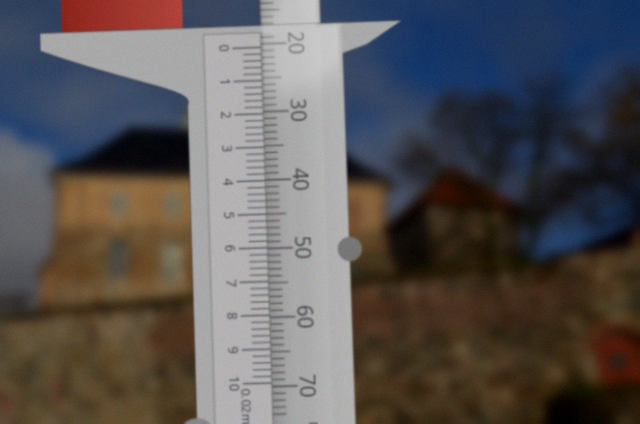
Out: value=20.5 unit=mm
